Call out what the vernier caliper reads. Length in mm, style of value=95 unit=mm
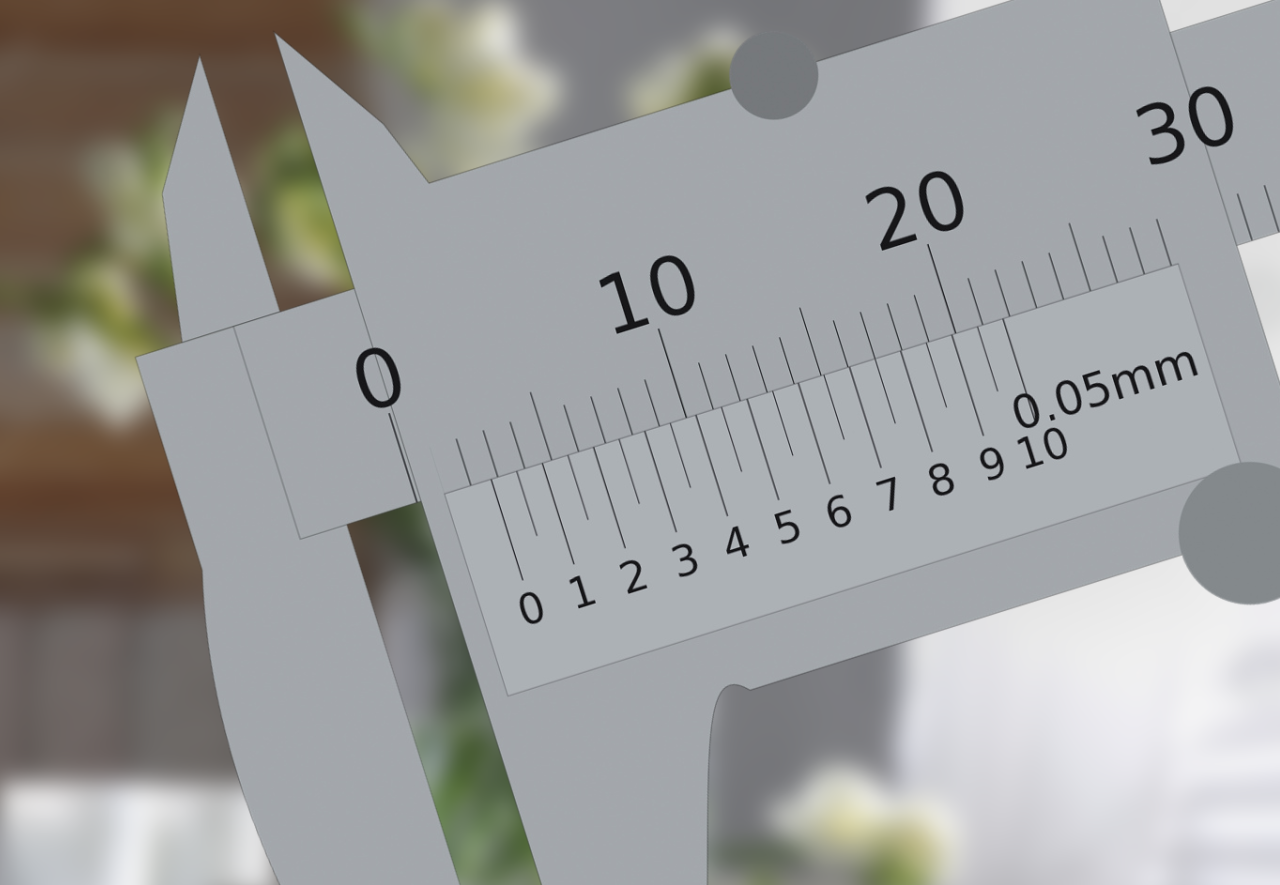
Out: value=2.75 unit=mm
